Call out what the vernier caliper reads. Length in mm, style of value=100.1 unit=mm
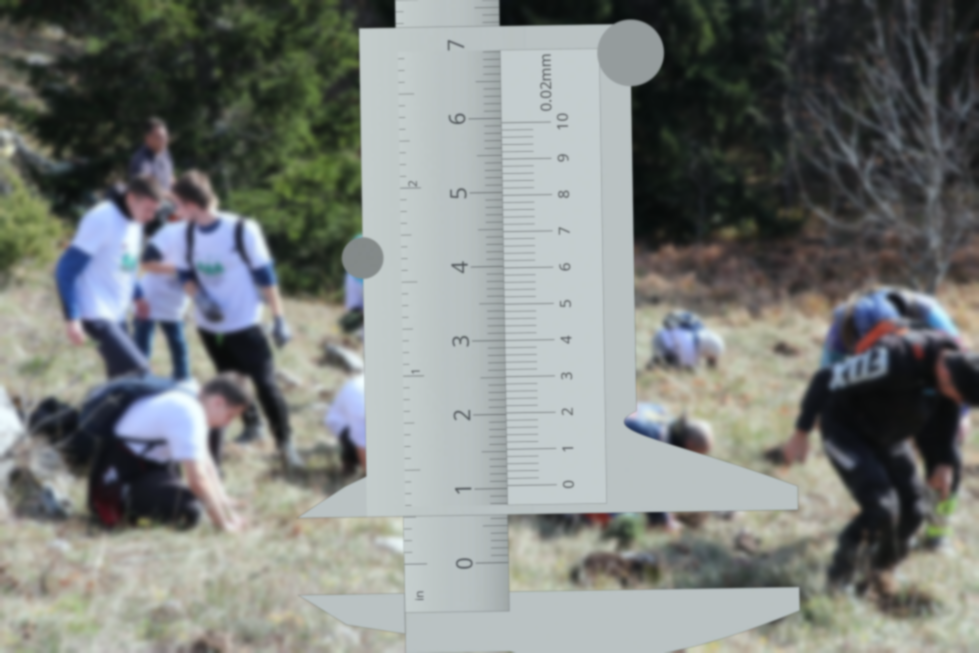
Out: value=10.4 unit=mm
